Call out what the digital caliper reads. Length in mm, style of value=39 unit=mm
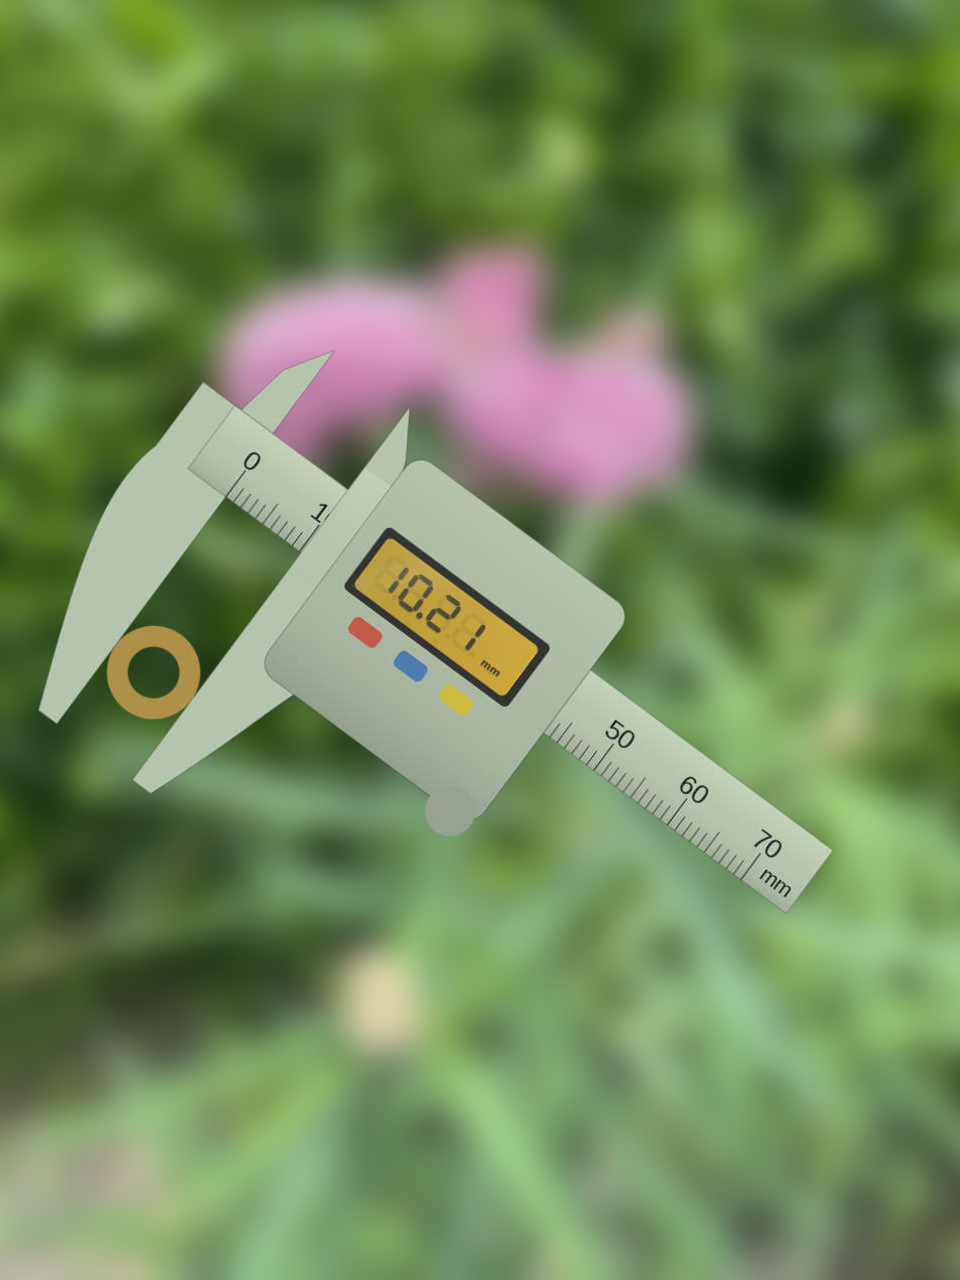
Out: value=10.21 unit=mm
